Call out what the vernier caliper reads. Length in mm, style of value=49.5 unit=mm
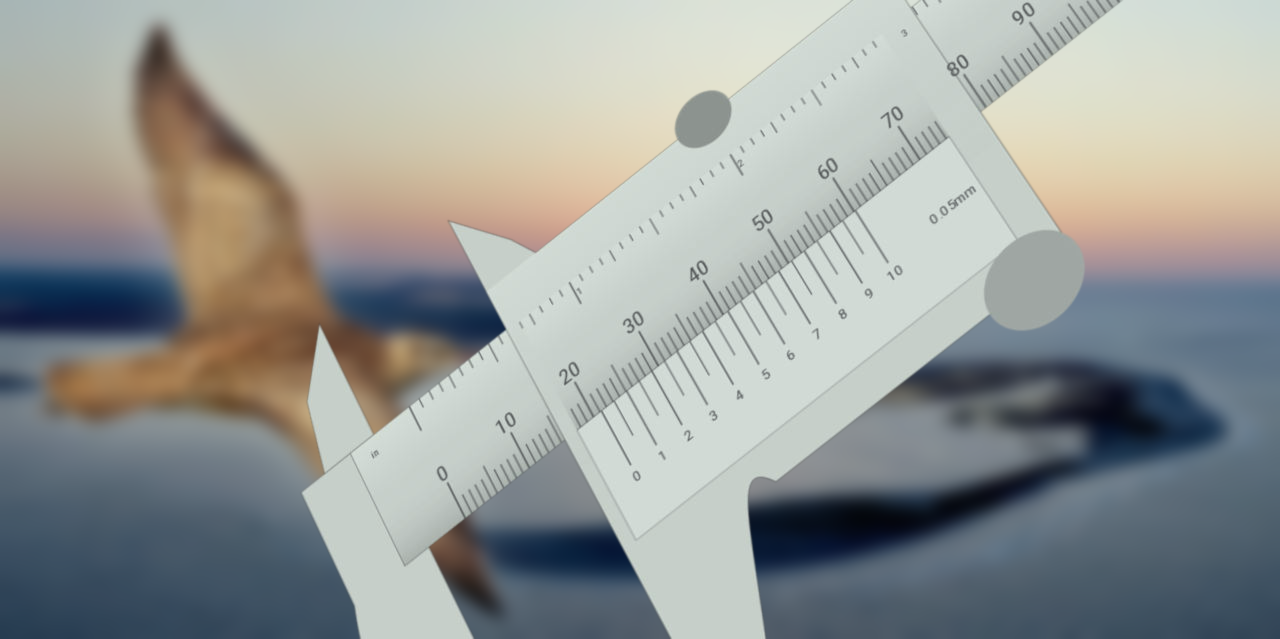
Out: value=21.2 unit=mm
